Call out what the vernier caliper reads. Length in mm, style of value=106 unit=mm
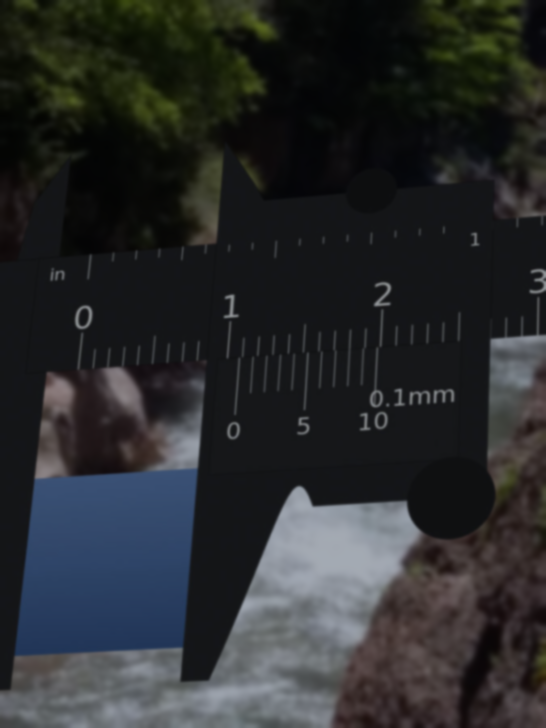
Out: value=10.8 unit=mm
